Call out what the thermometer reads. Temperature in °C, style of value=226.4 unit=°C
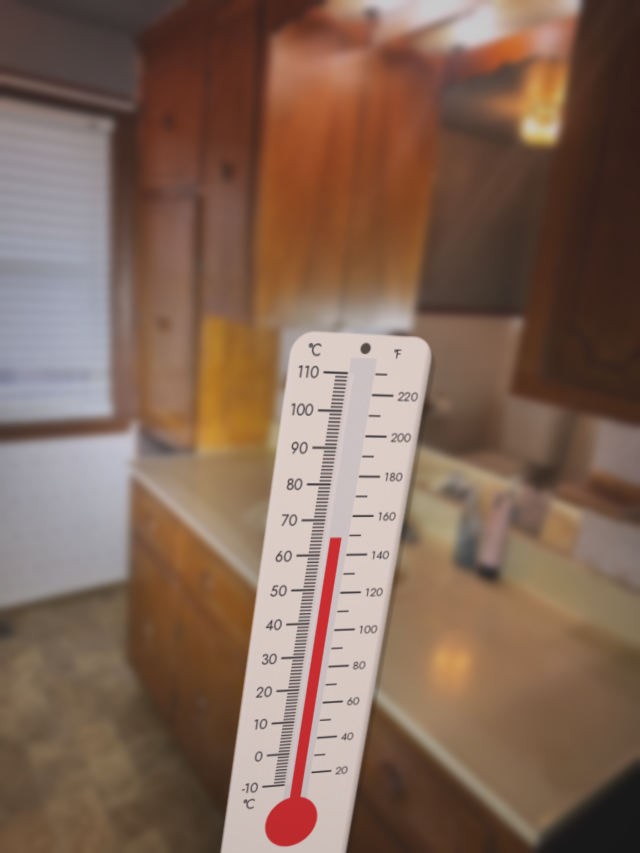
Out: value=65 unit=°C
